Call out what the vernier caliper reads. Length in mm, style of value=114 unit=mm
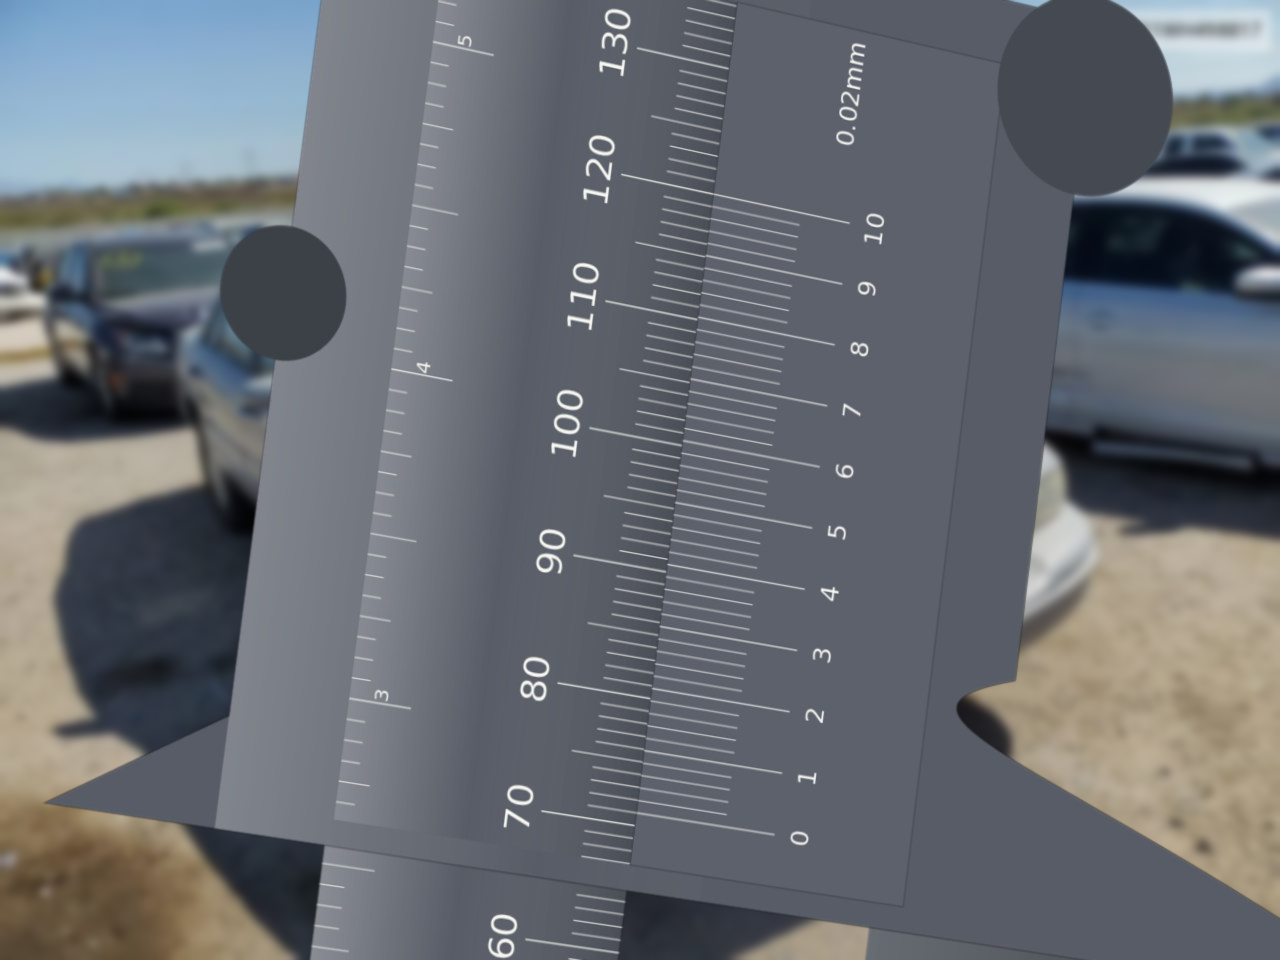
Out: value=71.0 unit=mm
